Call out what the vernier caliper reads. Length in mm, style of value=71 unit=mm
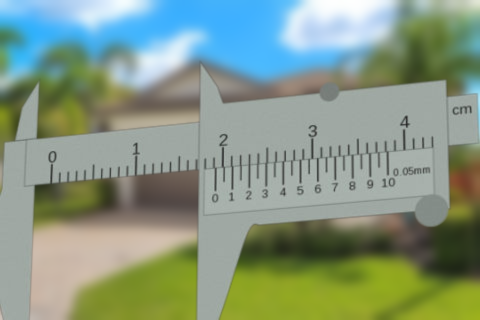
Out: value=19.2 unit=mm
